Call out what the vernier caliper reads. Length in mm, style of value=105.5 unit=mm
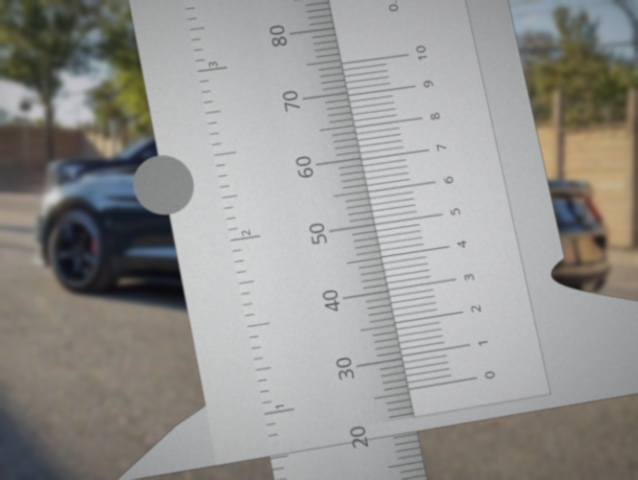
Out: value=25.5 unit=mm
